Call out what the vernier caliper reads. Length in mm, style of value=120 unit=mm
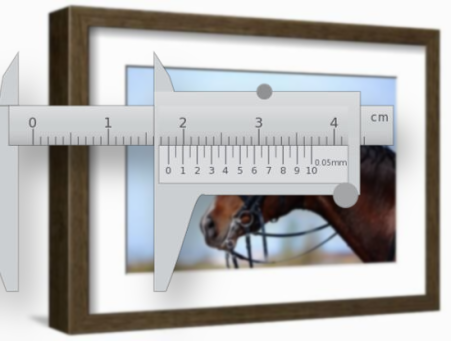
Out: value=18.0 unit=mm
